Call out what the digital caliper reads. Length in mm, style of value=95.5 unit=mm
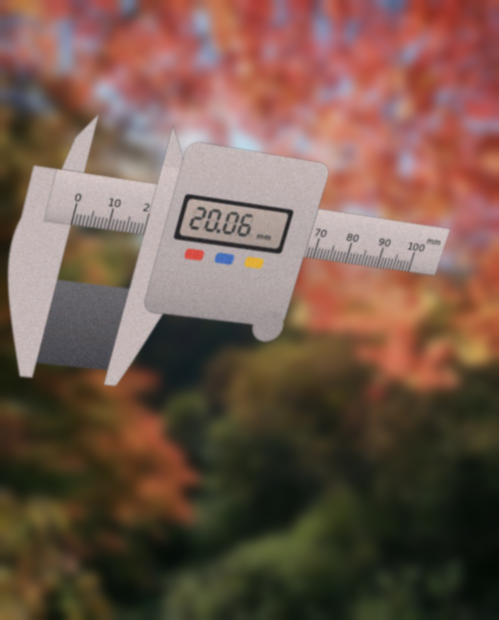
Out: value=20.06 unit=mm
